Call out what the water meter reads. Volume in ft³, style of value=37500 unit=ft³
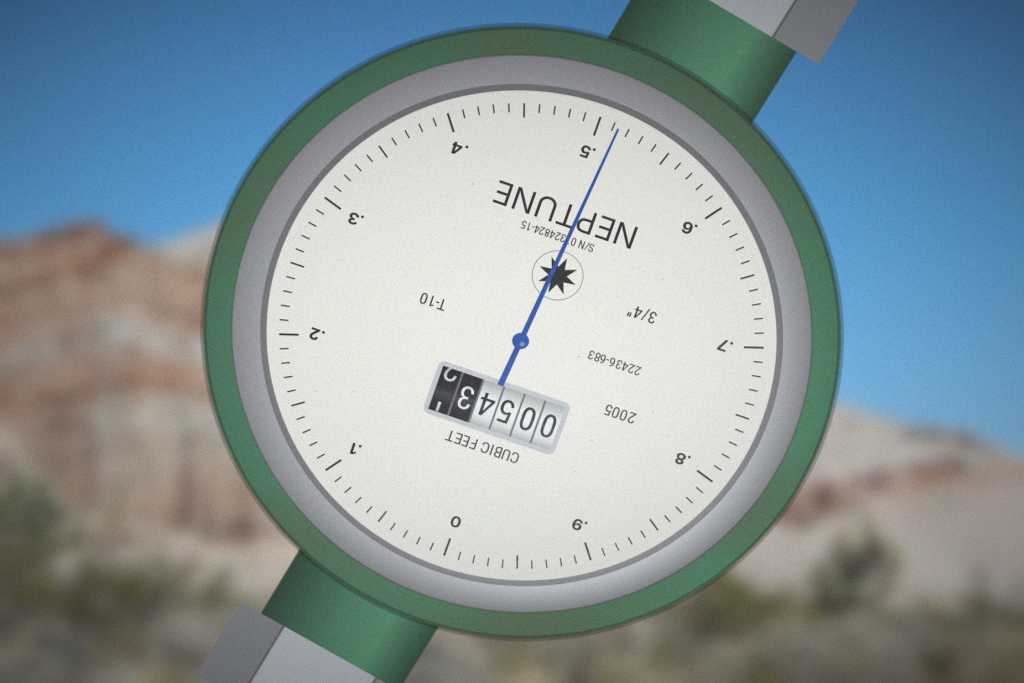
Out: value=5431.51 unit=ft³
